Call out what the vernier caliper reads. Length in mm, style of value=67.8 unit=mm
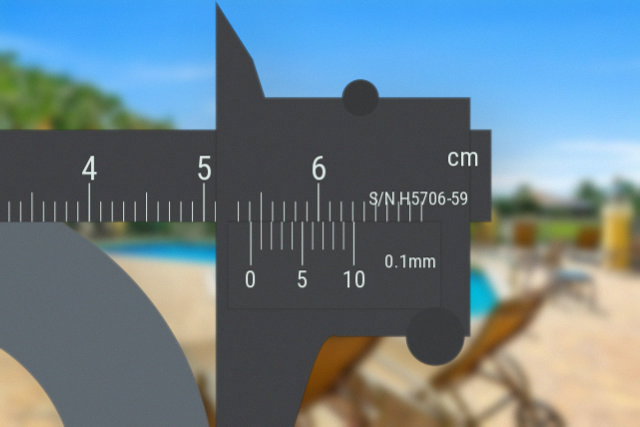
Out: value=54.1 unit=mm
